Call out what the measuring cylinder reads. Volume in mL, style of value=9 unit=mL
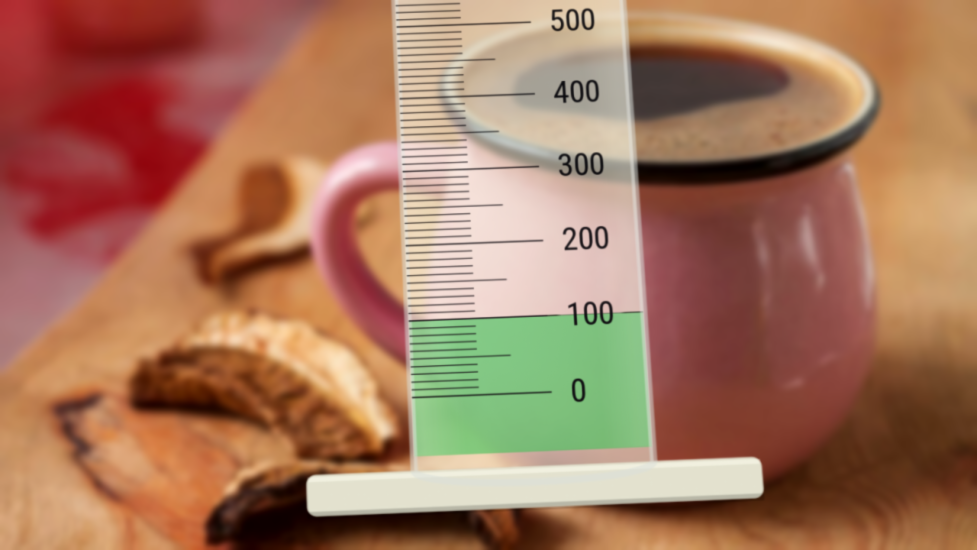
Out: value=100 unit=mL
